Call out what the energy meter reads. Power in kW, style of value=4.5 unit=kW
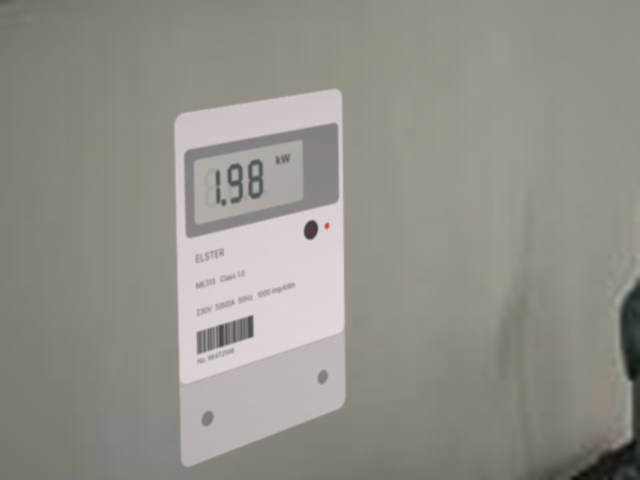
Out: value=1.98 unit=kW
